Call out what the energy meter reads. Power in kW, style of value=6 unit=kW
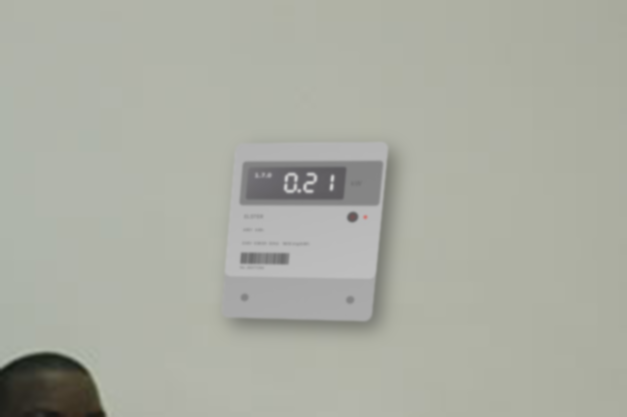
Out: value=0.21 unit=kW
